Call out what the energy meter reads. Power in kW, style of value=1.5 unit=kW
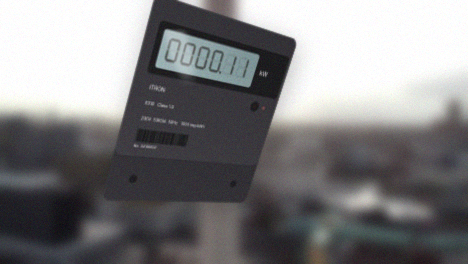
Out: value=0.11 unit=kW
